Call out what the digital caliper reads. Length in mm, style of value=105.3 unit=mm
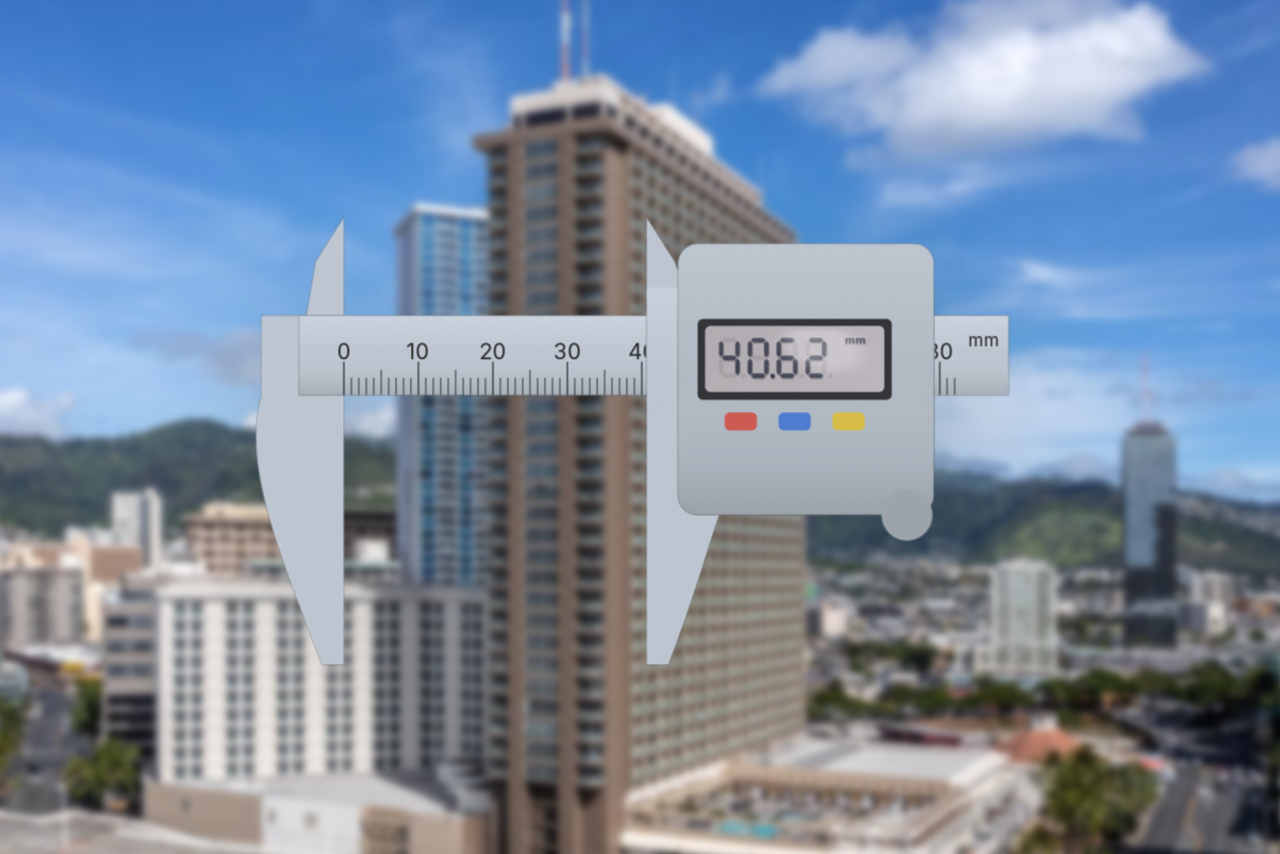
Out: value=40.62 unit=mm
